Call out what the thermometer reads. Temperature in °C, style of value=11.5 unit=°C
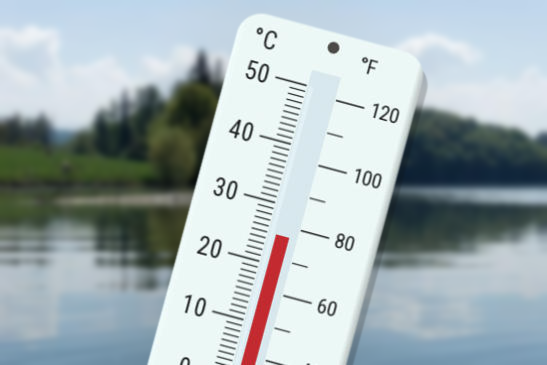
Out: value=25 unit=°C
